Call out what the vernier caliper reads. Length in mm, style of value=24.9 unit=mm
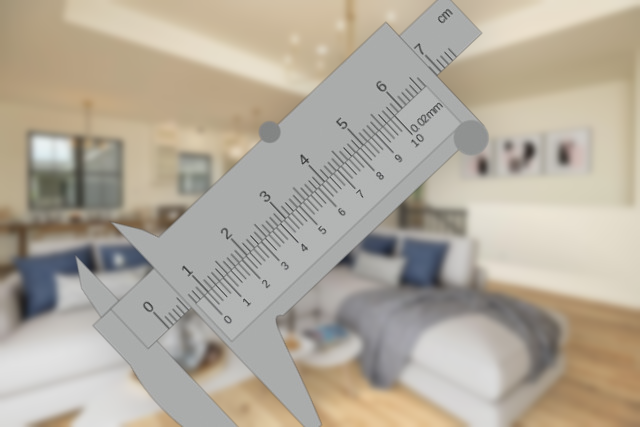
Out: value=9.0 unit=mm
